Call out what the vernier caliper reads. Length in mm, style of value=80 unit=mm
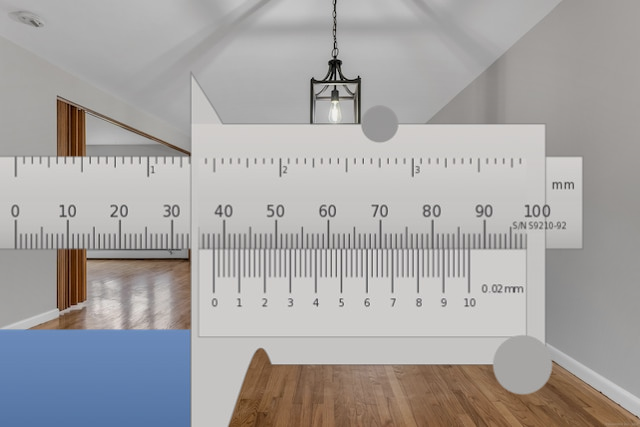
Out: value=38.0 unit=mm
